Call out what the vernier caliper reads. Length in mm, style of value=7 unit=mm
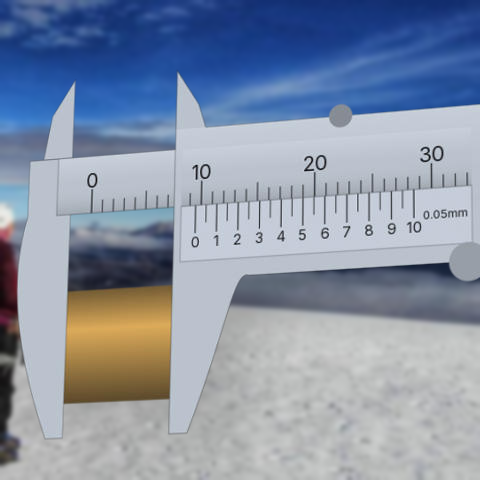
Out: value=9.5 unit=mm
